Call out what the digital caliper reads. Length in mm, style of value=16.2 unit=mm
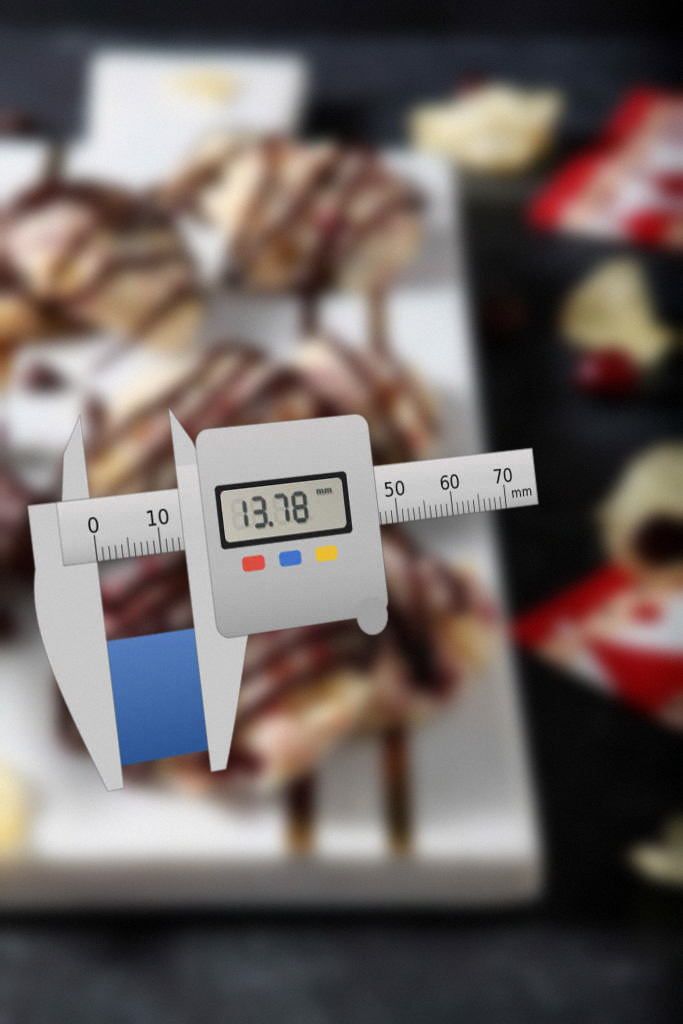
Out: value=13.78 unit=mm
